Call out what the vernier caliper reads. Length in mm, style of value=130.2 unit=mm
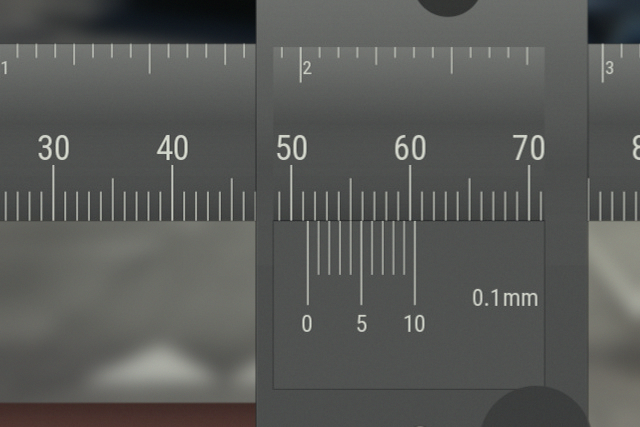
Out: value=51.4 unit=mm
